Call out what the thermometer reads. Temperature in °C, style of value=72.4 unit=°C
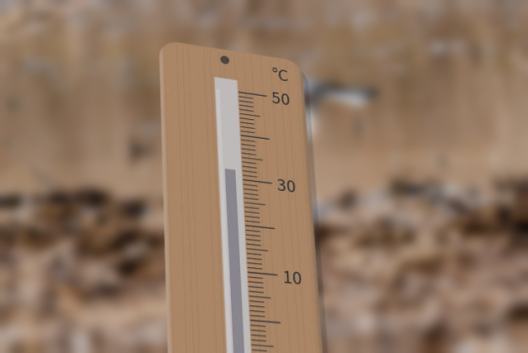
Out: value=32 unit=°C
